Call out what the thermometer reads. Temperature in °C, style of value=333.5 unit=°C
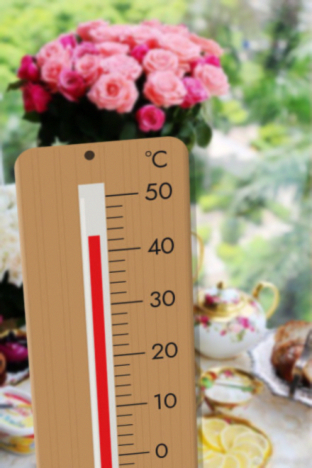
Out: value=43 unit=°C
